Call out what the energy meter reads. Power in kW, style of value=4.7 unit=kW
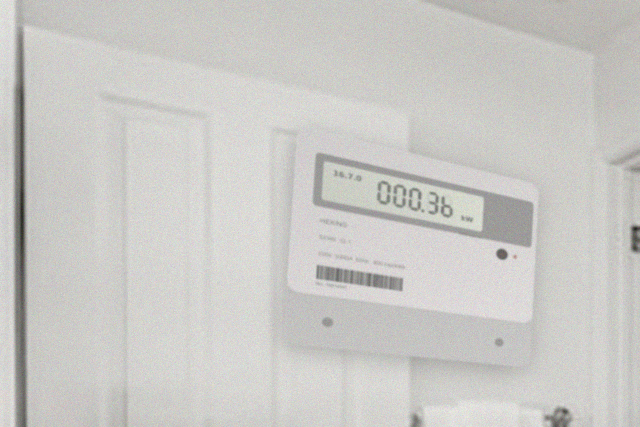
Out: value=0.36 unit=kW
